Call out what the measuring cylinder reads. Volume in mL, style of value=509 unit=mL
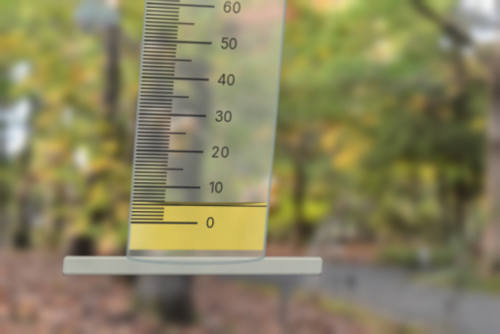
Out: value=5 unit=mL
